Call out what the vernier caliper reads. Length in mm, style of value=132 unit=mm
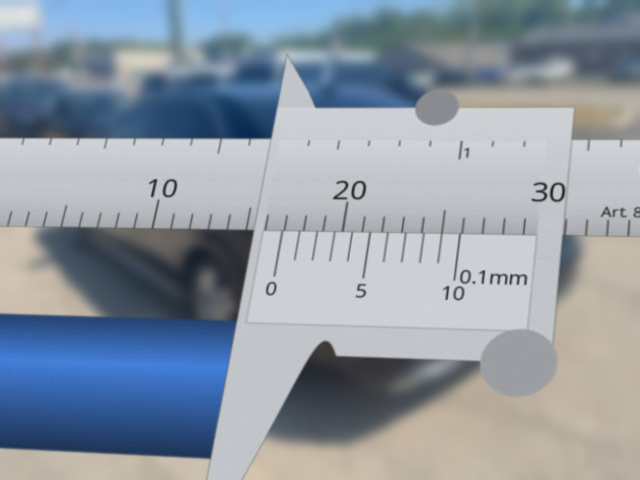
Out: value=16.9 unit=mm
